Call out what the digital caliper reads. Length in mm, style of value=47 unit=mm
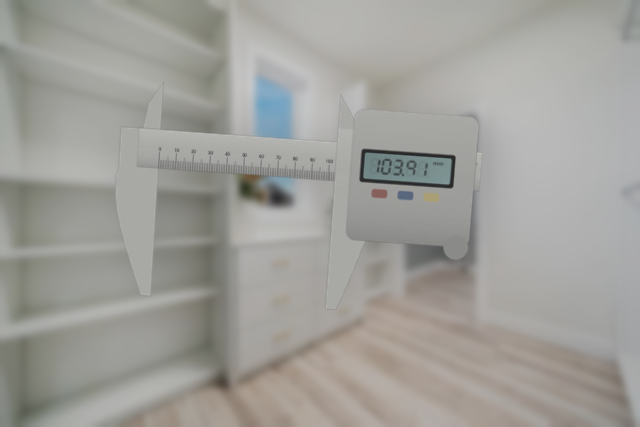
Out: value=103.91 unit=mm
